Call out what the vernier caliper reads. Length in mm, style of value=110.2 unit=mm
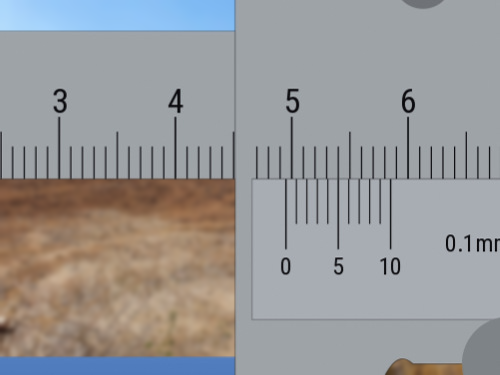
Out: value=49.5 unit=mm
